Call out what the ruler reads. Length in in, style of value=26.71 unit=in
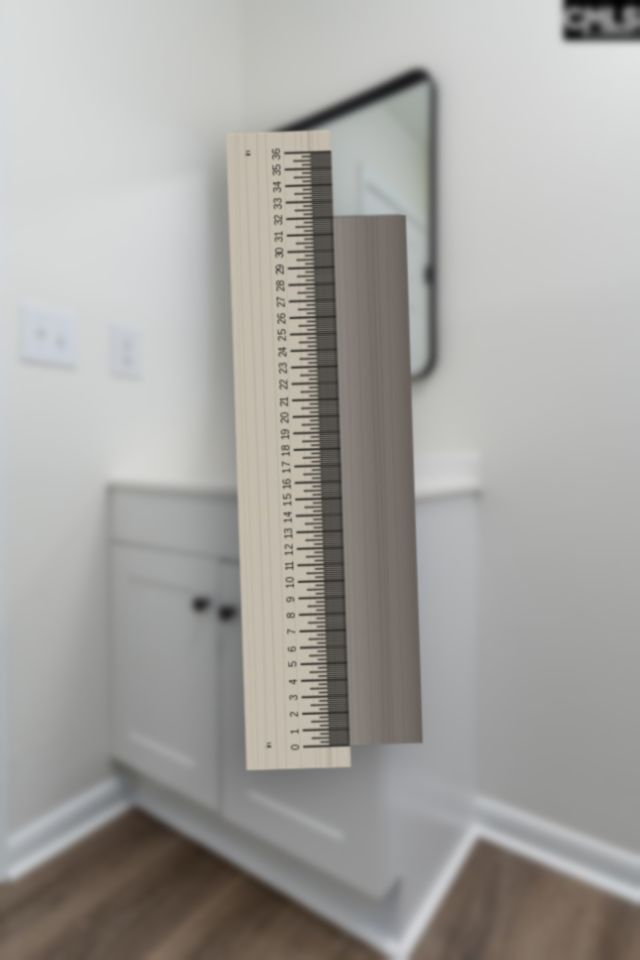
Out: value=32 unit=in
